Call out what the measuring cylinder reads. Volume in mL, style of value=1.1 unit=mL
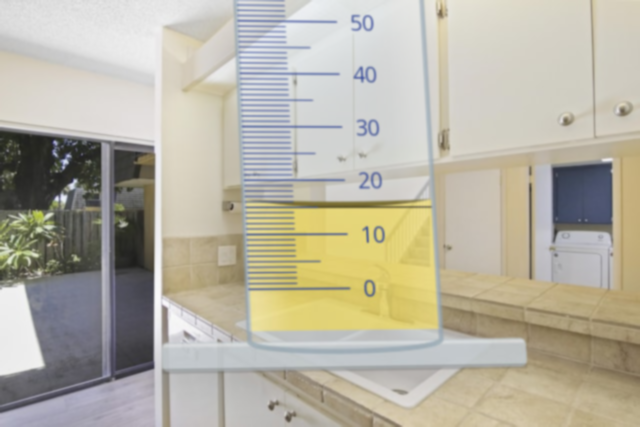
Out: value=15 unit=mL
